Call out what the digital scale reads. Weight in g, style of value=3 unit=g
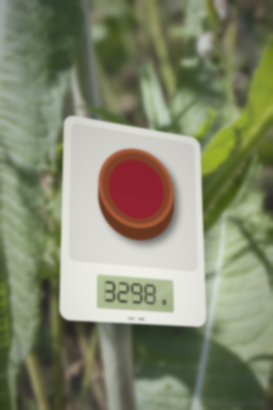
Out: value=3298 unit=g
